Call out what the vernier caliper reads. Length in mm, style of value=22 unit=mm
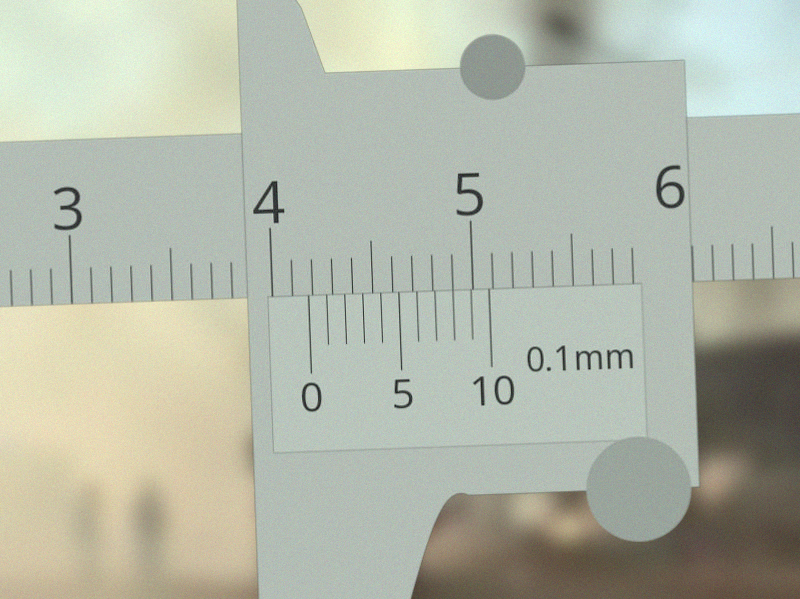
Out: value=41.8 unit=mm
